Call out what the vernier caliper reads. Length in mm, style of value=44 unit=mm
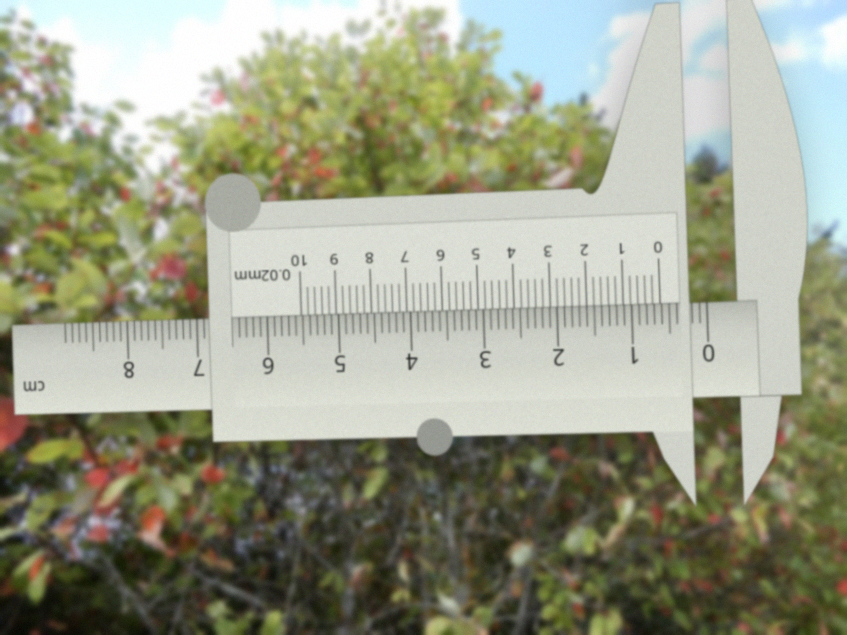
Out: value=6.2 unit=mm
